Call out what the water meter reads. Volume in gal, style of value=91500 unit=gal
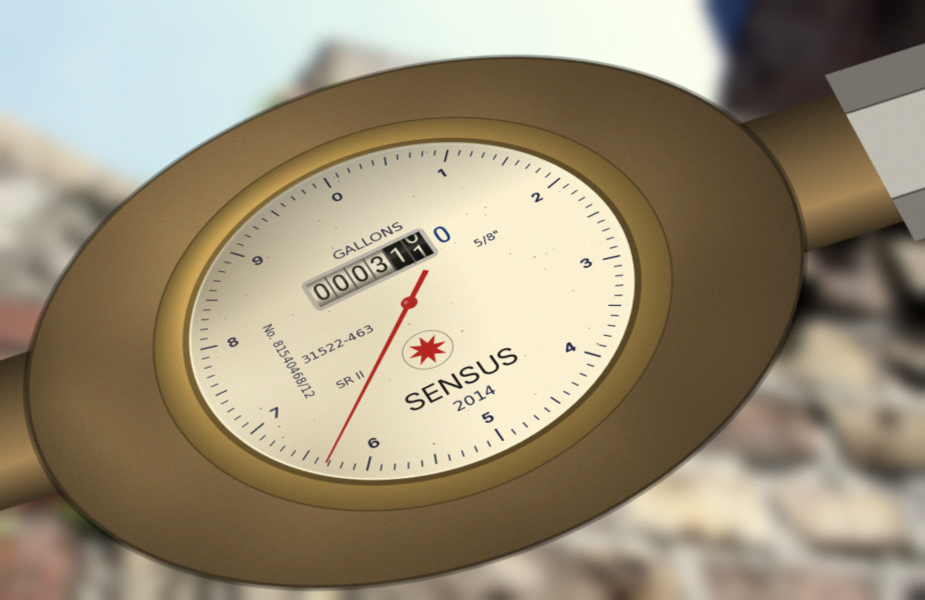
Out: value=3106.3 unit=gal
